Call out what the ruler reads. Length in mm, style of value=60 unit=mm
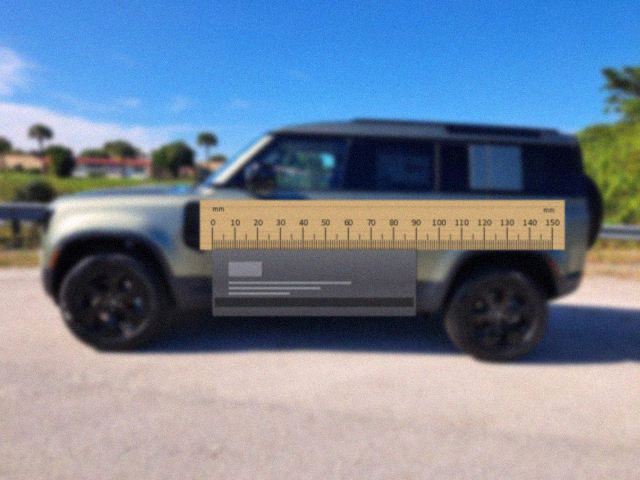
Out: value=90 unit=mm
